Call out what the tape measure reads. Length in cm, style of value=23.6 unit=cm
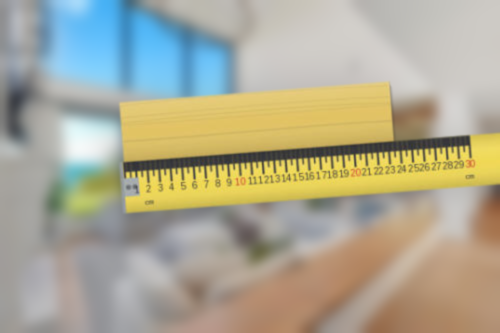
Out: value=23.5 unit=cm
